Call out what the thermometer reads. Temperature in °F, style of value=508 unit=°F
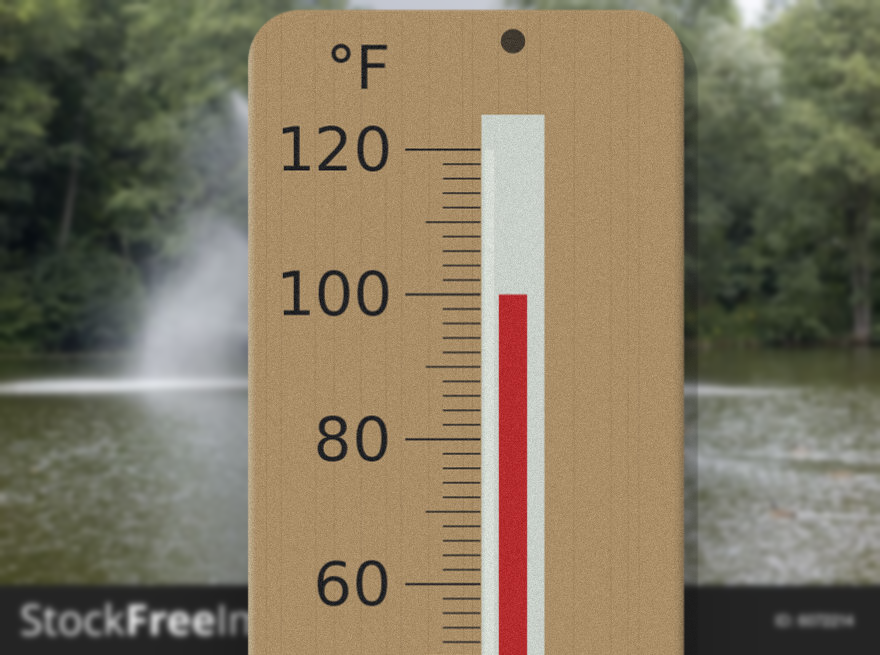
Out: value=100 unit=°F
